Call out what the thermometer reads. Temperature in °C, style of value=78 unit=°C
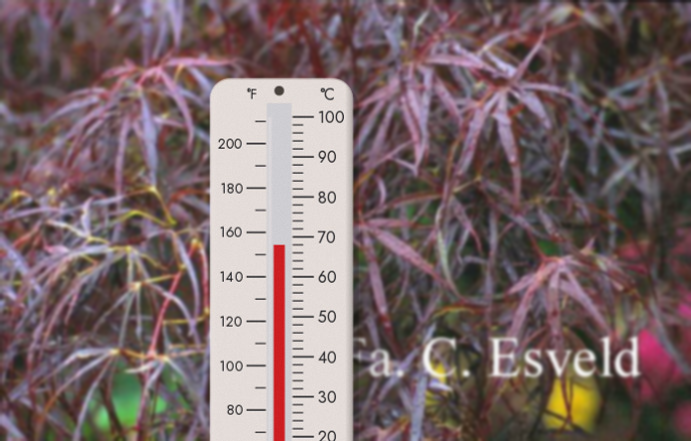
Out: value=68 unit=°C
